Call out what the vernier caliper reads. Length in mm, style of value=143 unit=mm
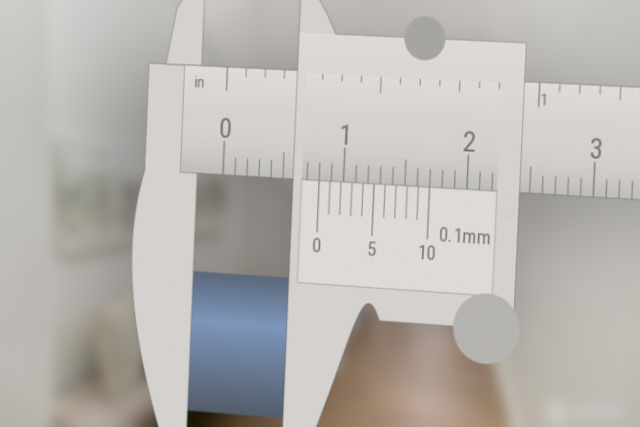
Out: value=8.0 unit=mm
